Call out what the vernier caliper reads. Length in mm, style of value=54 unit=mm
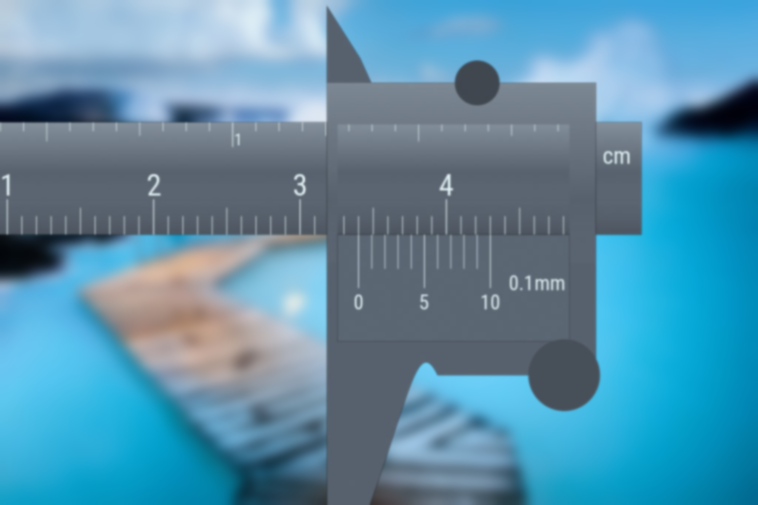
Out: value=34.0 unit=mm
